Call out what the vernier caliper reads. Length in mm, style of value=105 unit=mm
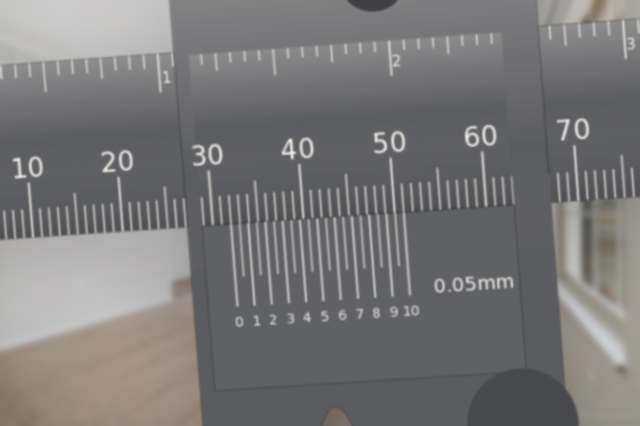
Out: value=32.0 unit=mm
